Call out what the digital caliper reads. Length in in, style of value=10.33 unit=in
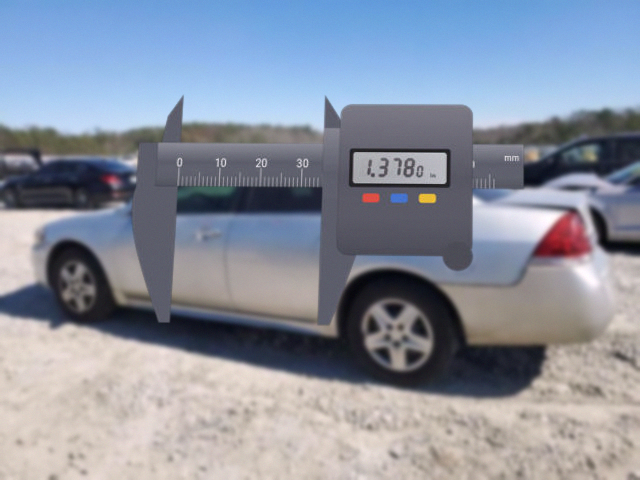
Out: value=1.3780 unit=in
